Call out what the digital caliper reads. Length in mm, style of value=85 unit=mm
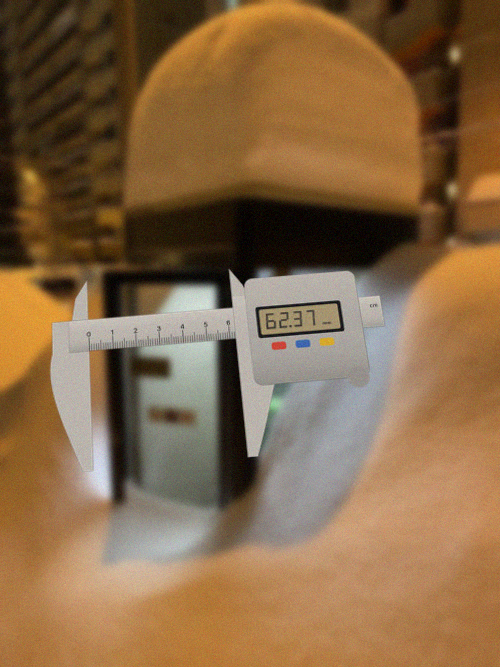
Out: value=62.37 unit=mm
